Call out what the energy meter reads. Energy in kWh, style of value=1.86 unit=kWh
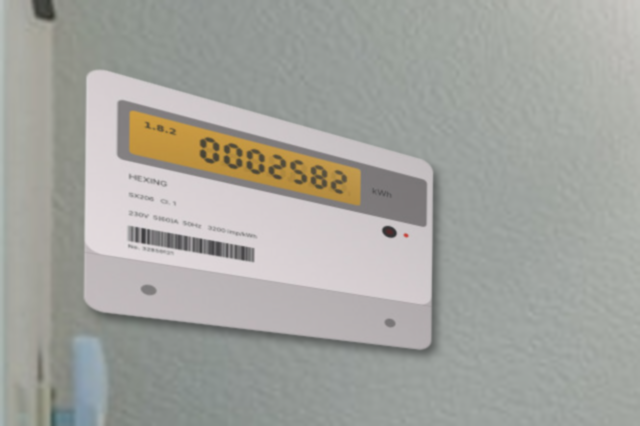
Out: value=2582 unit=kWh
